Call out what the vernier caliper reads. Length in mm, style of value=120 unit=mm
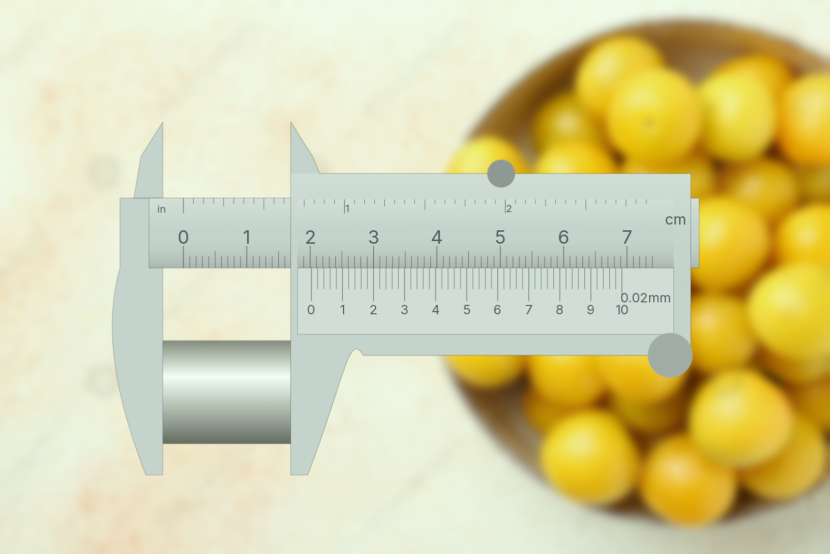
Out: value=20.2 unit=mm
